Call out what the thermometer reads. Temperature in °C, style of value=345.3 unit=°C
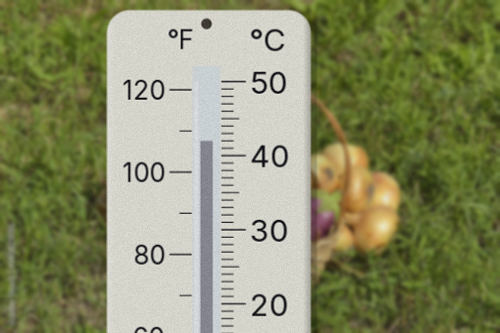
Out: value=42 unit=°C
